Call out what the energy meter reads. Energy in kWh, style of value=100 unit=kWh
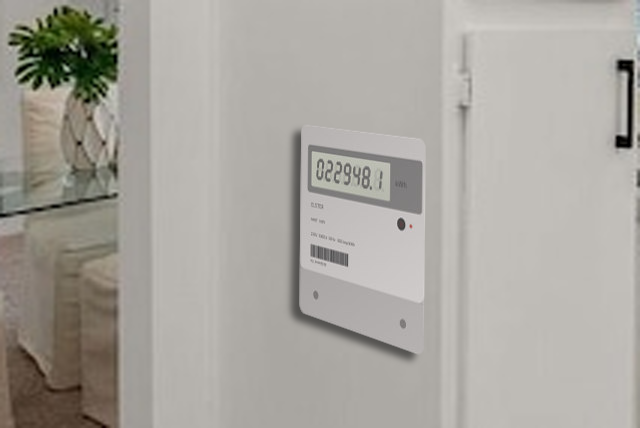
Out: value=22948.1 unit=kWh
